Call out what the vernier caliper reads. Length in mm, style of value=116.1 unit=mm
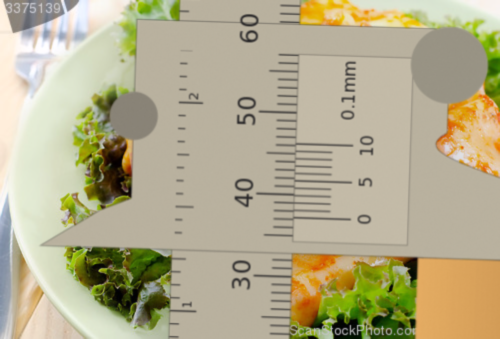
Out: value=37.2 unit=mm
